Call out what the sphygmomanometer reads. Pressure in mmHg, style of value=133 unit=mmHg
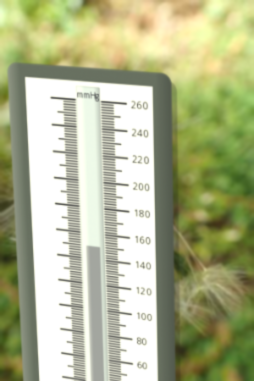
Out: value=150 unit=mmHg
